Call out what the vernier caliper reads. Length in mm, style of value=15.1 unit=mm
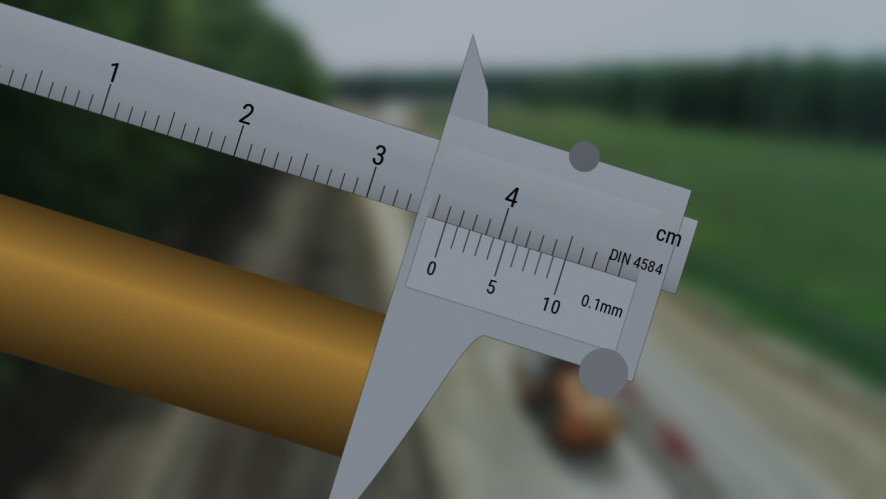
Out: value=36.0 unit=mm
